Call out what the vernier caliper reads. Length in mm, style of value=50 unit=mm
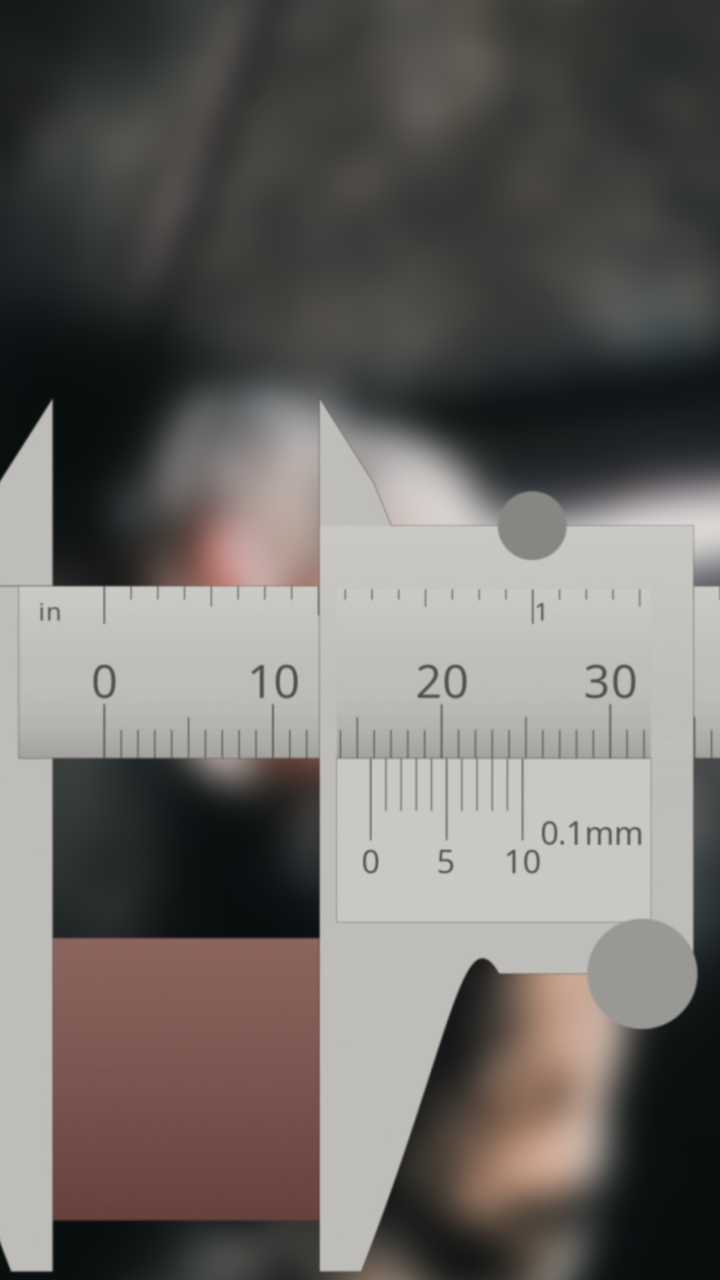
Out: value=15.8 unit=mm
